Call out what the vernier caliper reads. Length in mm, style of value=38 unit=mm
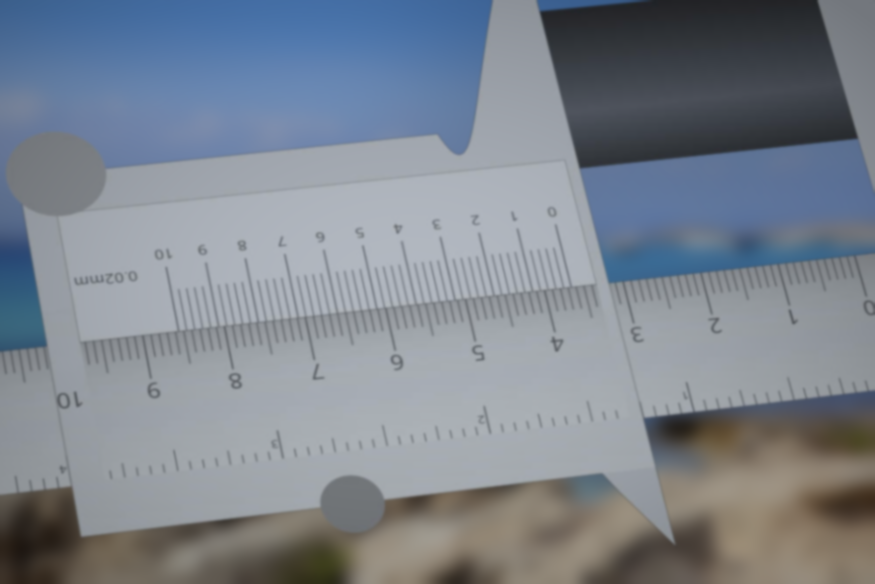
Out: value=36.6 unit=mm
